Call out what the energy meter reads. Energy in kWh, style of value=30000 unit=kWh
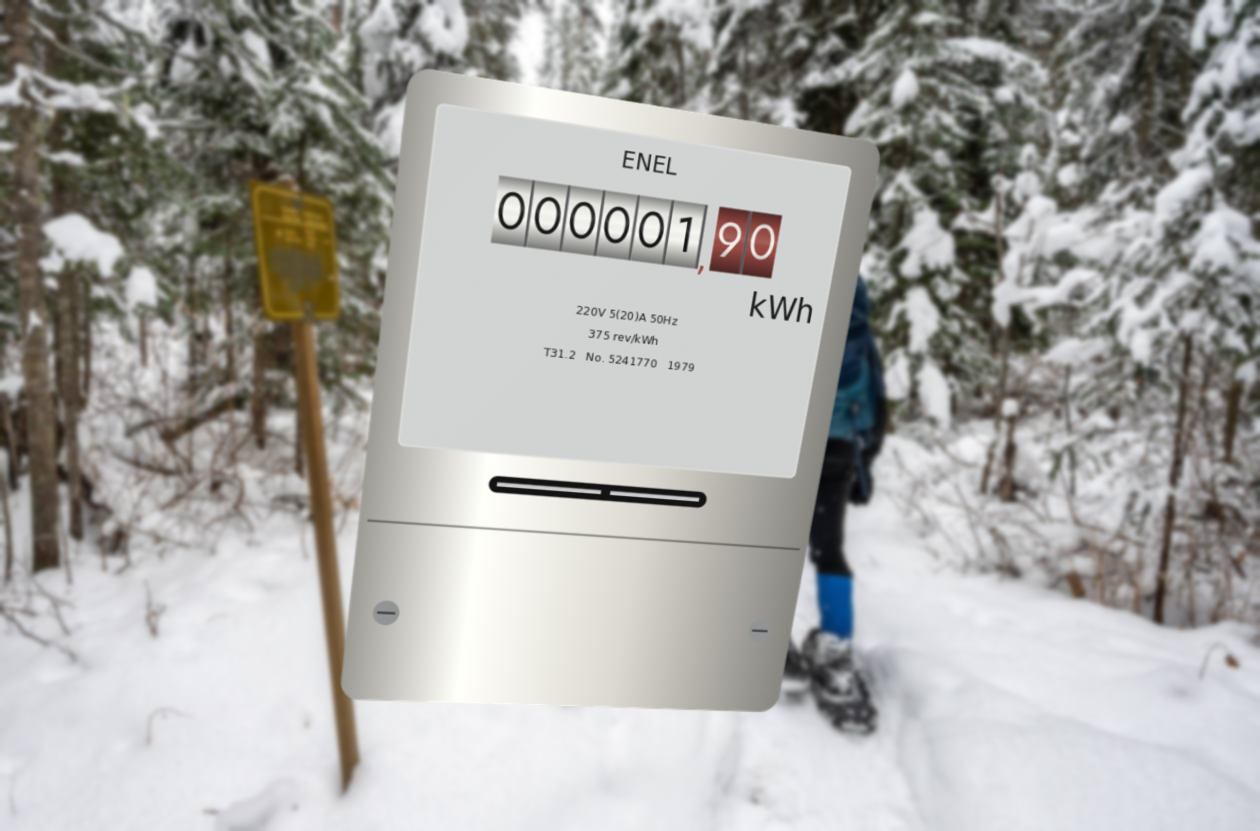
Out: value=1.90 unit=kWh
